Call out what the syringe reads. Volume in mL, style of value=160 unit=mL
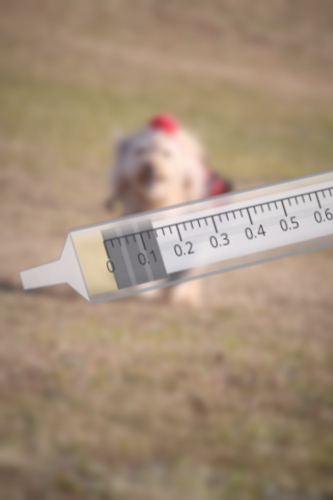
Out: value=0 unit=mL
